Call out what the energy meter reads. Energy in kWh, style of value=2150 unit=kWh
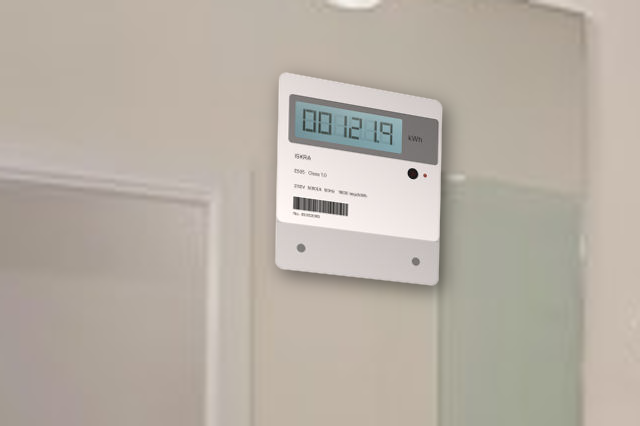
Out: value=121.9 unit=kWh
